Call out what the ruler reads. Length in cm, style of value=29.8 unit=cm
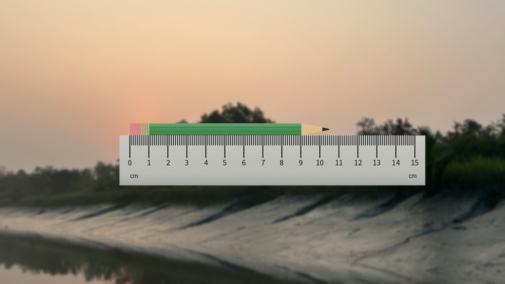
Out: value=10.5 unit=cm
